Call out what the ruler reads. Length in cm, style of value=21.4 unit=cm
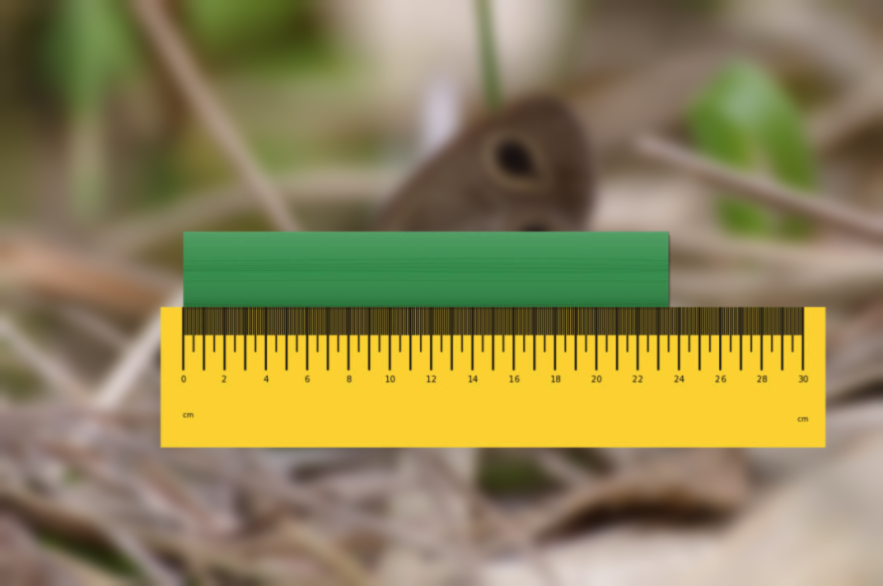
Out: value=23.5 unit=cm
